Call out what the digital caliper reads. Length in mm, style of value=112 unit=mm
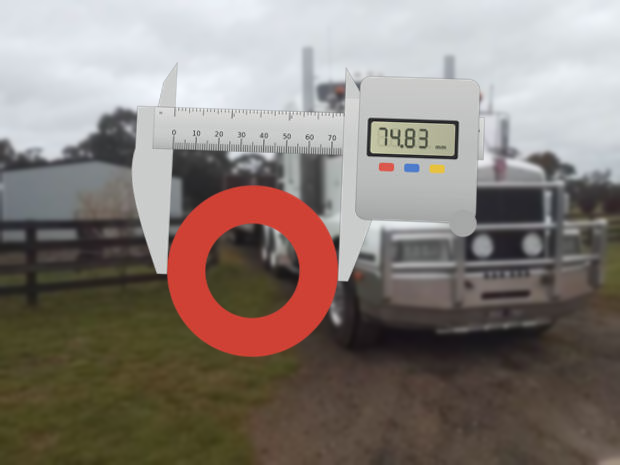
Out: value=74.83 unit=mm
